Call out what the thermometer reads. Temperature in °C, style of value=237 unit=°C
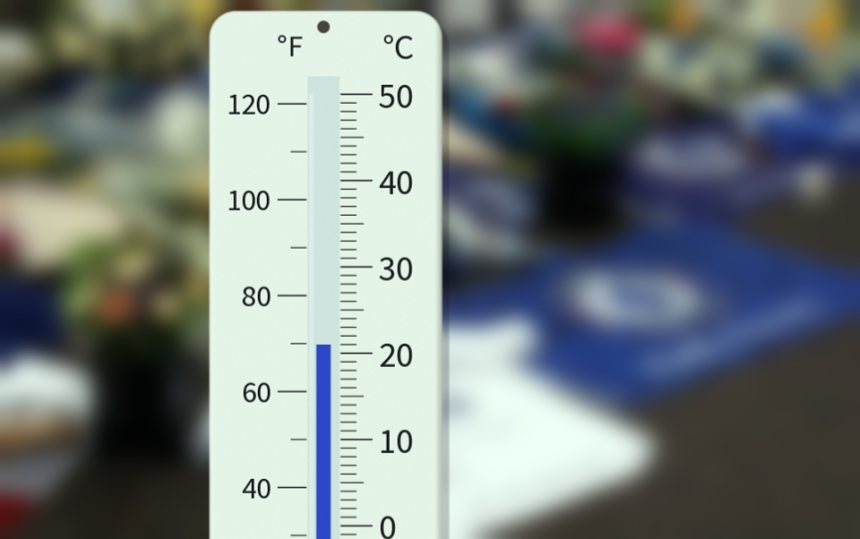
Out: value=21 unit=°C
